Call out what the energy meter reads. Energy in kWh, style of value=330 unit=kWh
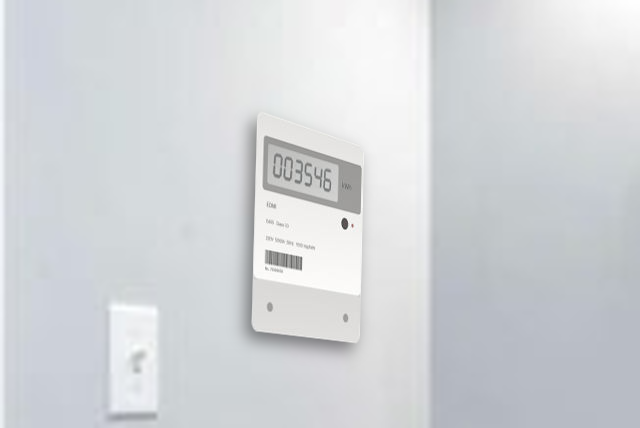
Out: value=3546 unit=kWh
